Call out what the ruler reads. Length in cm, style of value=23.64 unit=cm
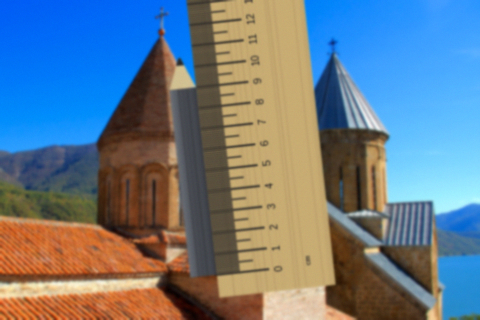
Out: value=10.5 unit=cm
